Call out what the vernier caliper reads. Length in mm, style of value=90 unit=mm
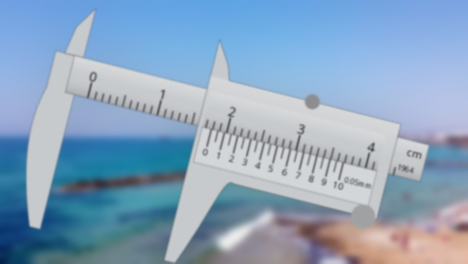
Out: value=17.8 unit=mm
